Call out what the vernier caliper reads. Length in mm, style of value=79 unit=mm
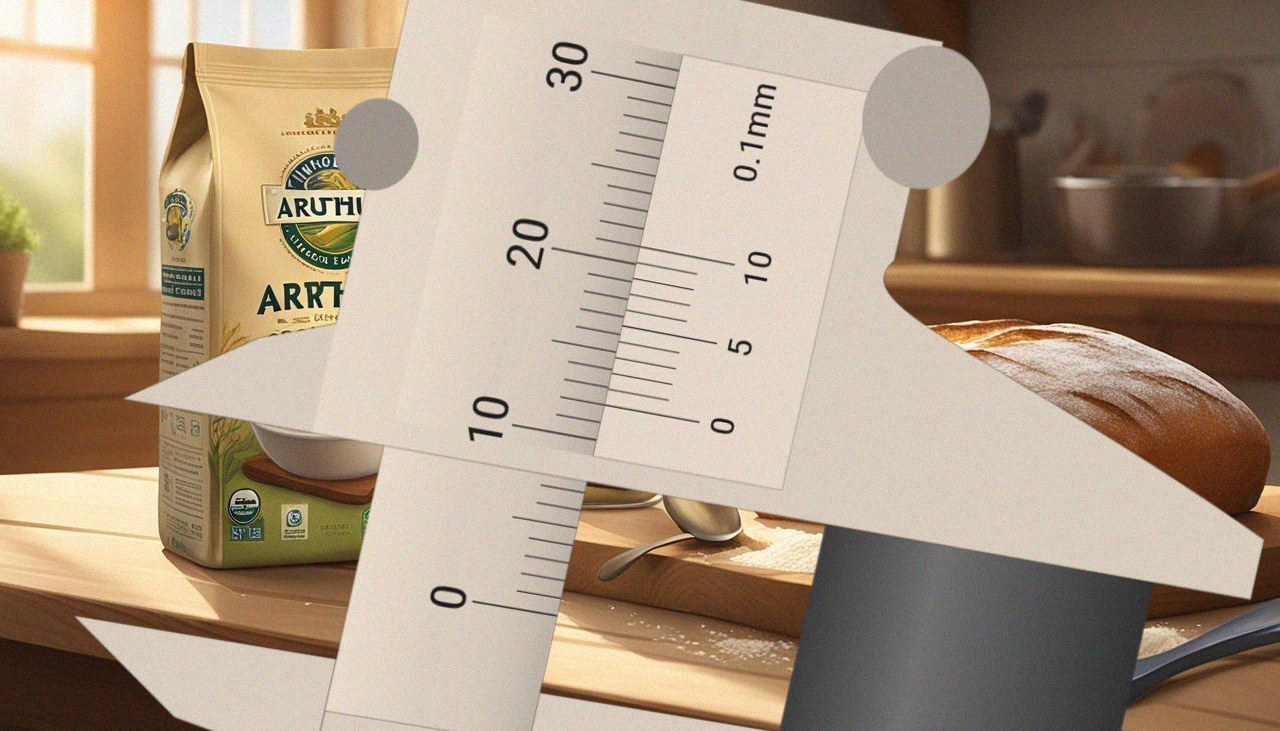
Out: value=12.0 unit=mm
